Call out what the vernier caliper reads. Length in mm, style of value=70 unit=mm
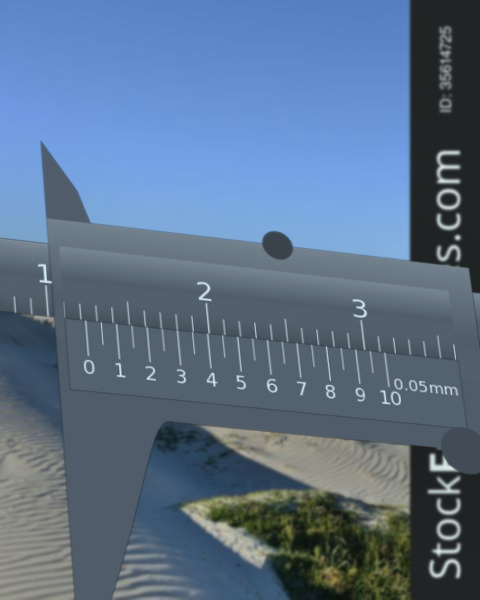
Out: value=12.3 unit=mm
